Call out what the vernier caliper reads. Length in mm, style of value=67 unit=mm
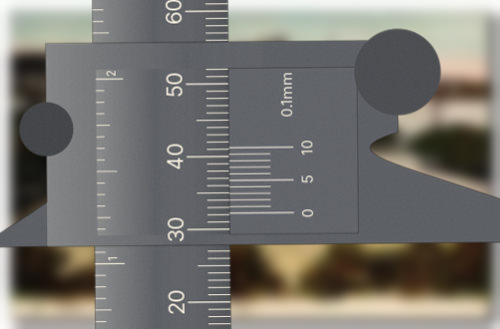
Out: value=32.2 unit=mm
